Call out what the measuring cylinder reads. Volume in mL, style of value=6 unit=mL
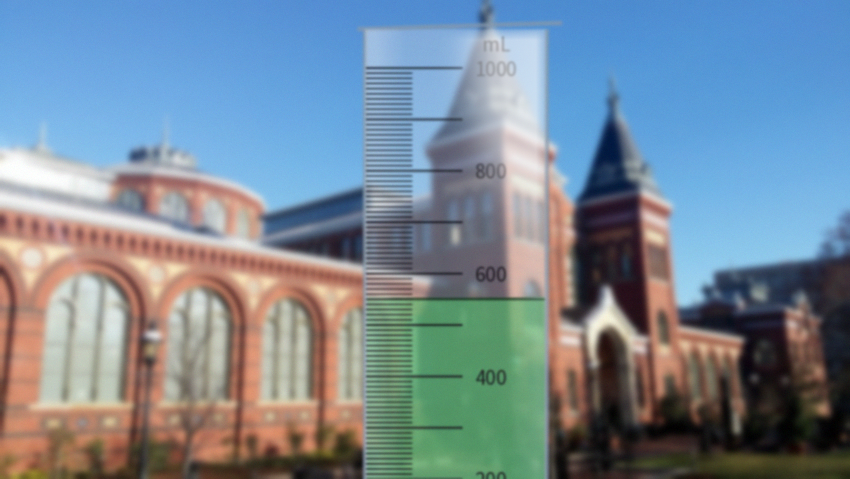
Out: value=550 unit=mL
